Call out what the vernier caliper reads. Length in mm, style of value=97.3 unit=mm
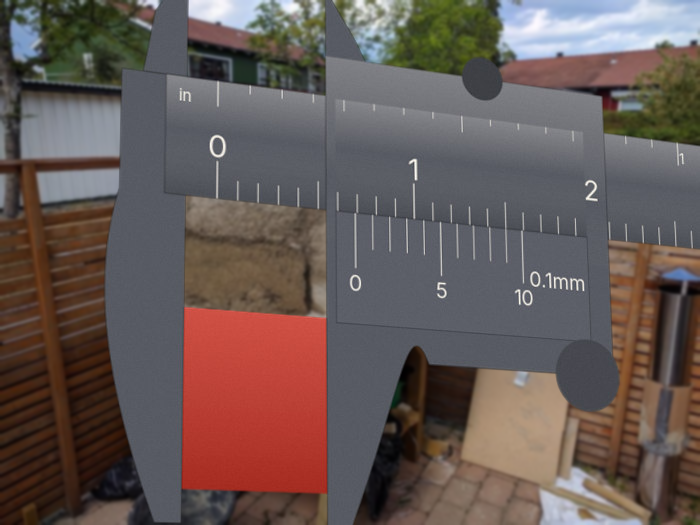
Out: value=6.9 unit=mm
